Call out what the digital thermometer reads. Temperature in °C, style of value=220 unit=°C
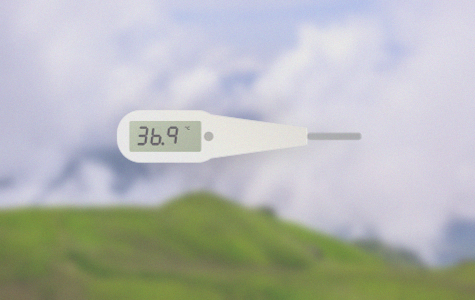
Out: value=36.9 unit=°C
